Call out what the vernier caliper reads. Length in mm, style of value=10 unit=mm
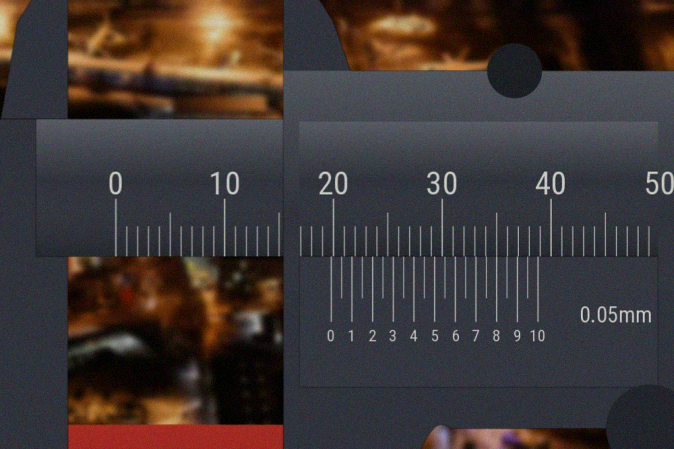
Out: value=19.8 unit=mm
